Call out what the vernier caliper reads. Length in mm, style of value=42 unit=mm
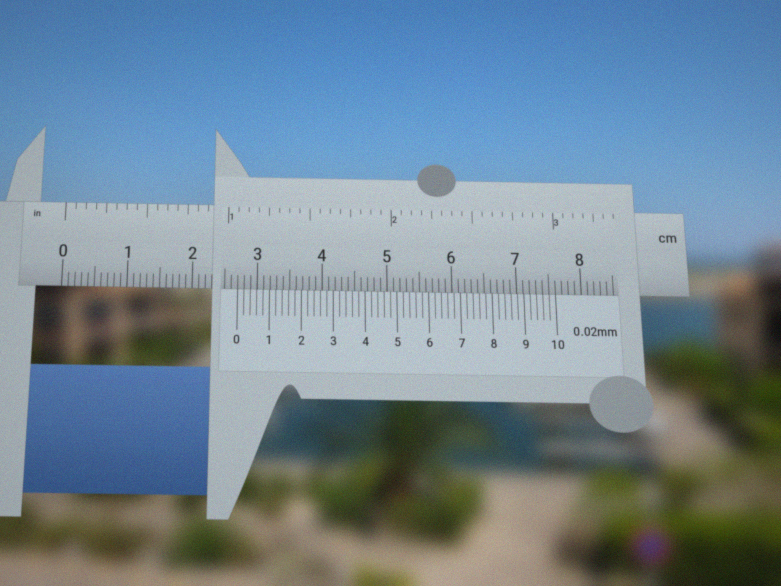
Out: value=27.0 unit=mm
